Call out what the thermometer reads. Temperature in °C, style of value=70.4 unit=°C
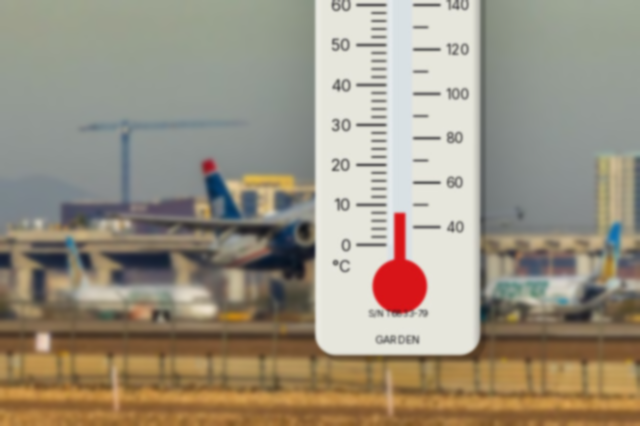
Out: value=8 unit=°C
